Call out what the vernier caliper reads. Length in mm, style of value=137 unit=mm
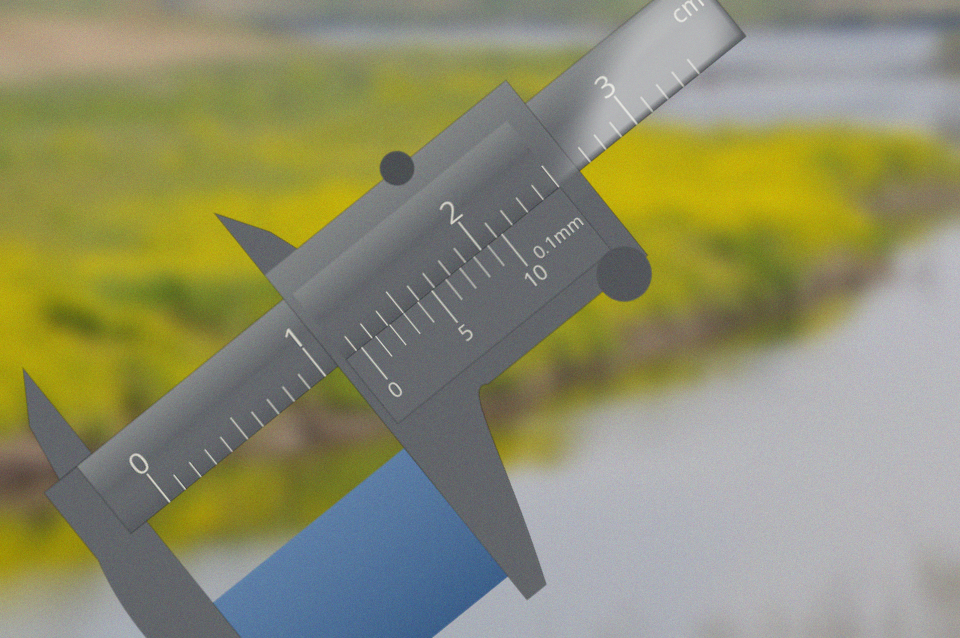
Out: value=12.3 unit=mm
